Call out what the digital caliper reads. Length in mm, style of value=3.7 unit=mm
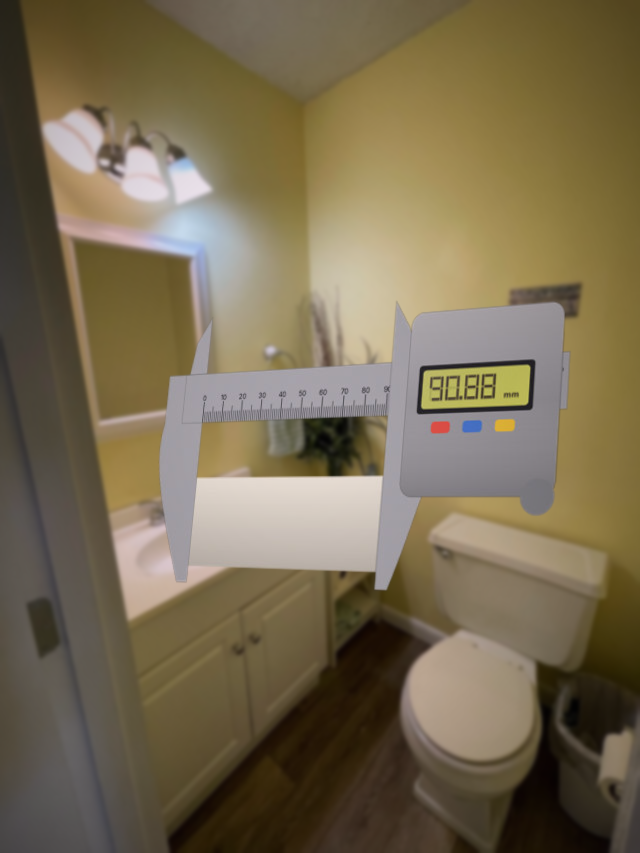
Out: value=90.88 unit=mm
